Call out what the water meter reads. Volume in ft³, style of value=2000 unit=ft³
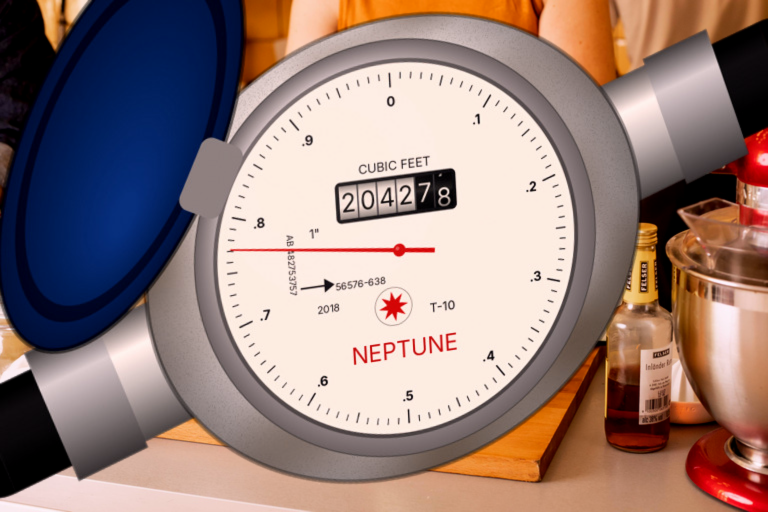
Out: value=204277.77 unit=ft³
